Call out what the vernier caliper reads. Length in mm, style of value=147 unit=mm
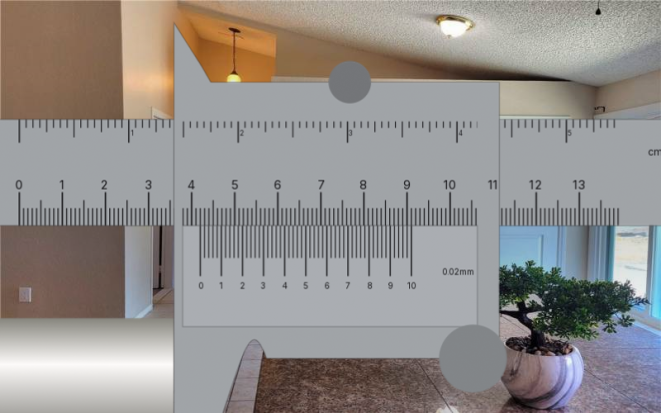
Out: value=42.0 unit=mm
